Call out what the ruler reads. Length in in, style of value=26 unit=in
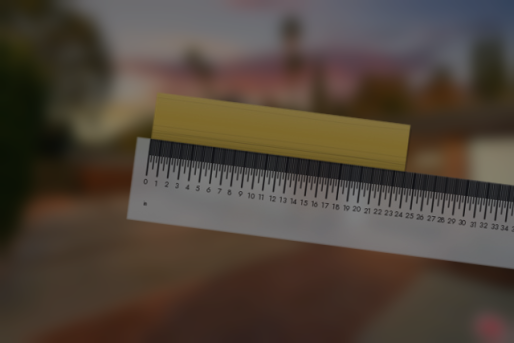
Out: value=24 unit=in
